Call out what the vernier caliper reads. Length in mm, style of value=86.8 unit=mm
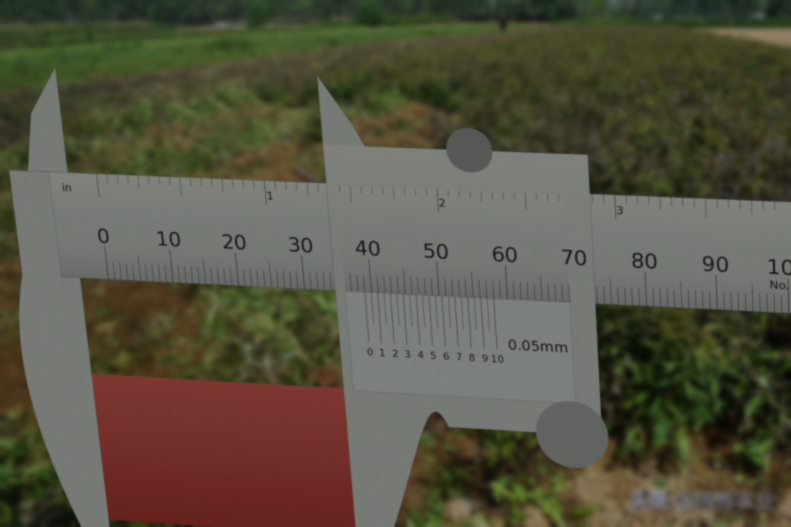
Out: value=39.0 unit=mm
